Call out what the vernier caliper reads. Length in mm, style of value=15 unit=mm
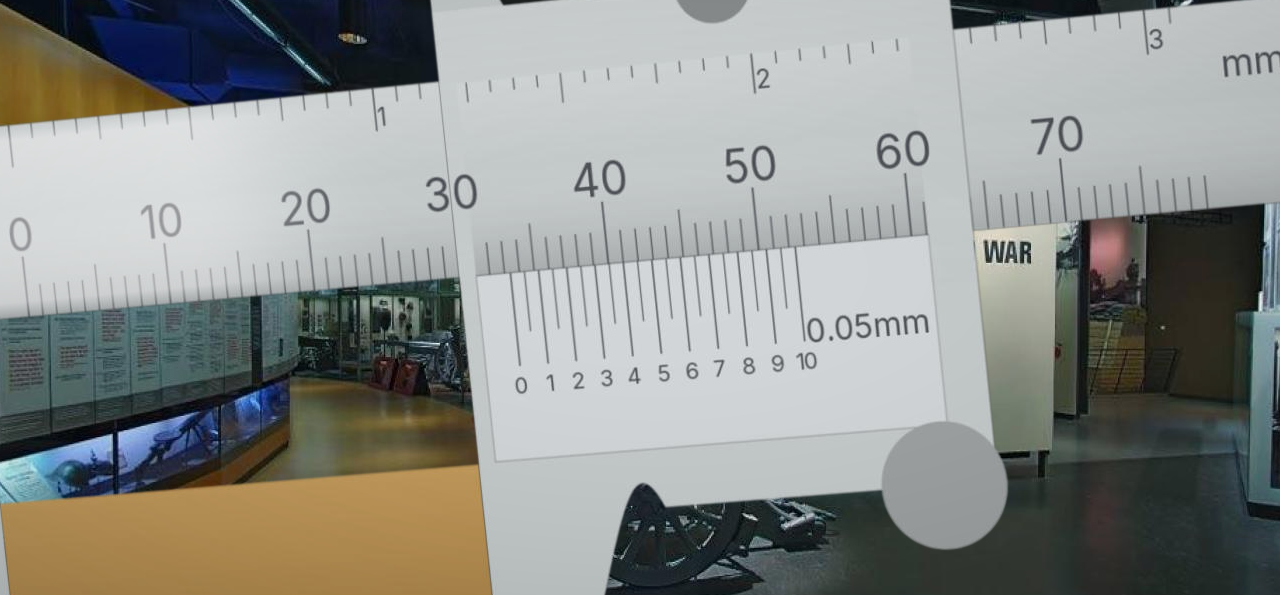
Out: value=33.4 unit=mm
